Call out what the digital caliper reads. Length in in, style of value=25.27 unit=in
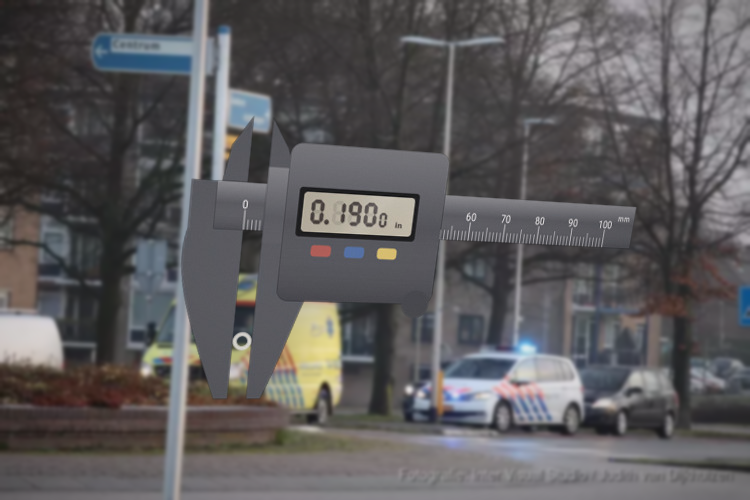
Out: value=0.1900 unit=in
